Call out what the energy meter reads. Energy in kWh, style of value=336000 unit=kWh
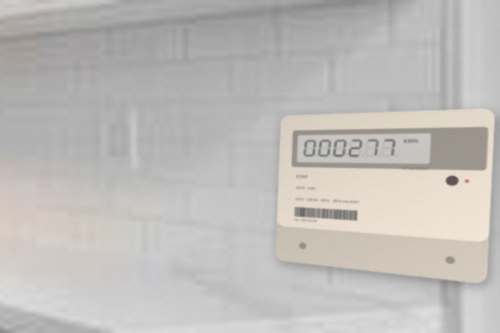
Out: value=277 unit=kWh
